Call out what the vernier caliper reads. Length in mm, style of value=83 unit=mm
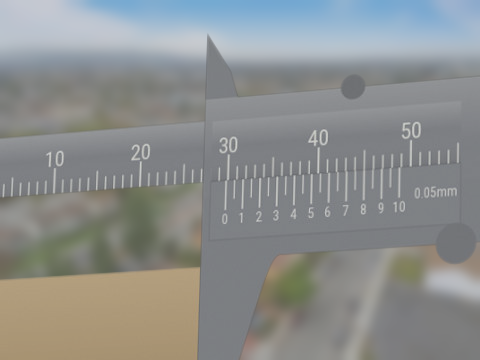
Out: value=29.8 unit=mm
